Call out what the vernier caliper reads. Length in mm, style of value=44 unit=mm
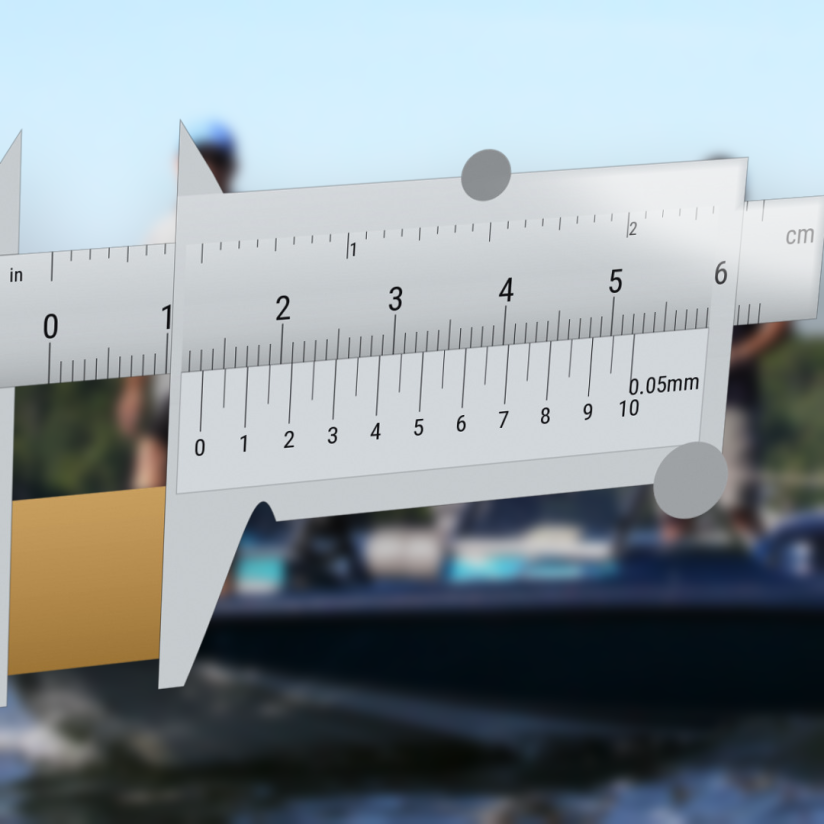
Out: value=13.2 unit=mm
